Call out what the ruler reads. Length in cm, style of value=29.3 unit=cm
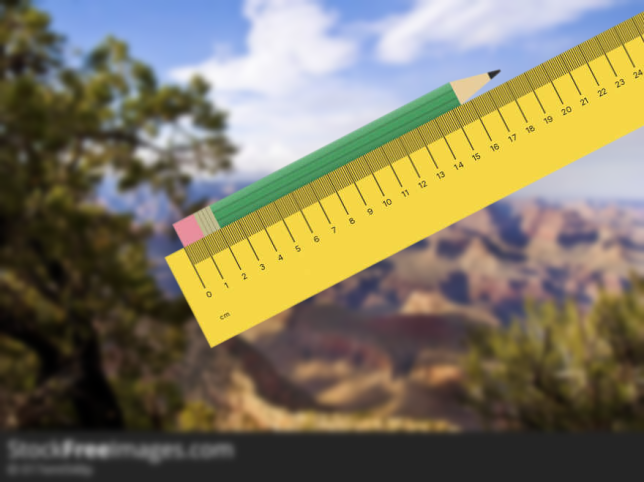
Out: value=18 unit=cm
